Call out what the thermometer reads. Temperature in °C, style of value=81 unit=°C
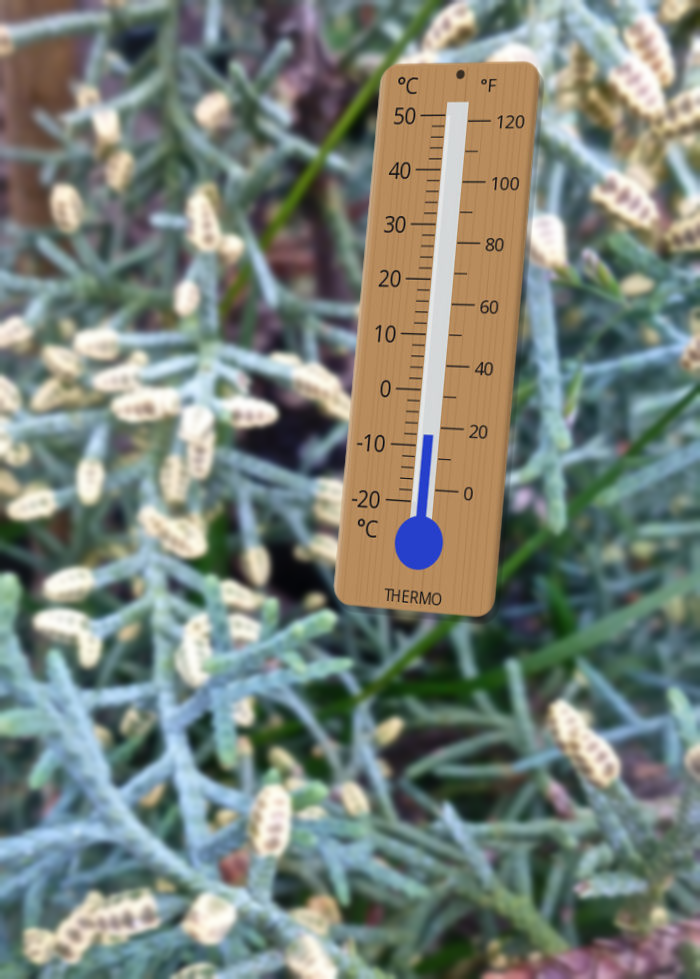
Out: value=-8 unit=°C
